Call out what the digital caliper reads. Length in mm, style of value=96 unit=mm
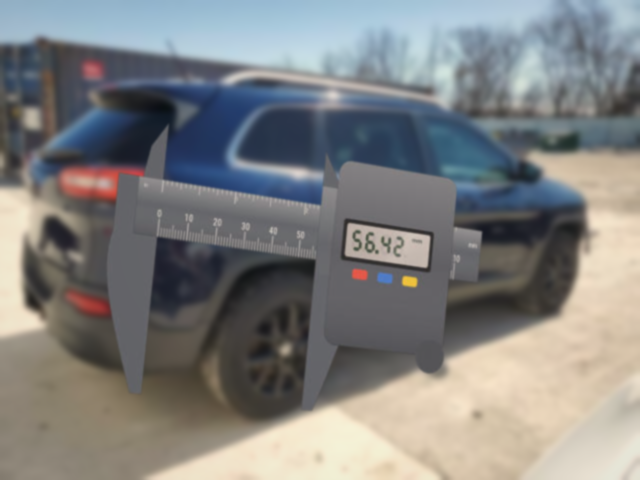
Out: value=56.42 unit=mm
